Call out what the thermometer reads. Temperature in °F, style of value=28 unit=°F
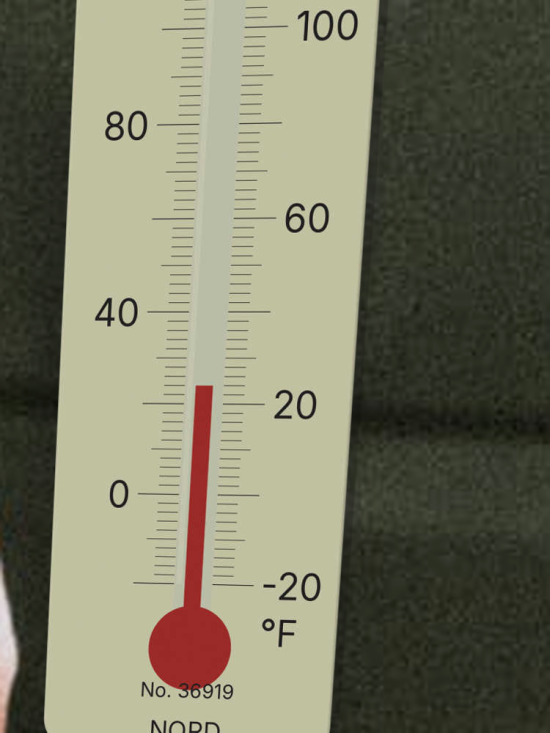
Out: value=24 unit=°F
